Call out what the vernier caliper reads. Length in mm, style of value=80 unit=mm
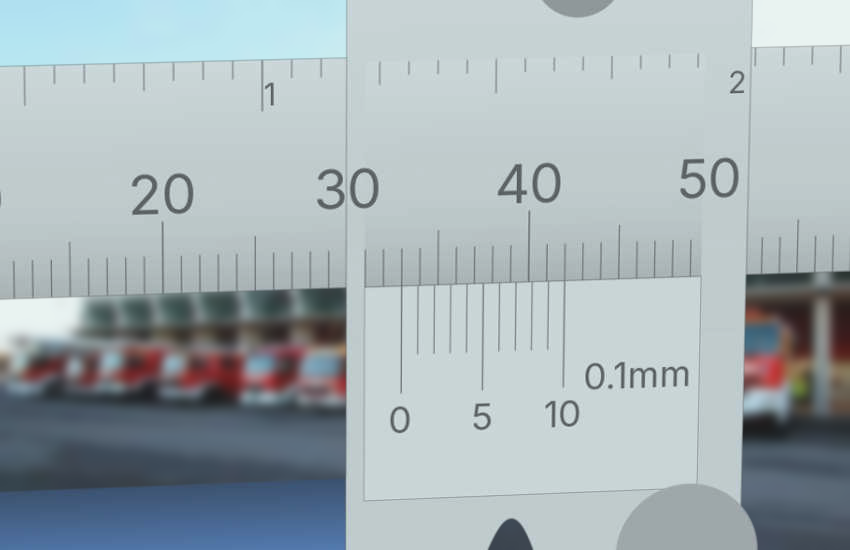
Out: value=33.0 unit=mm
